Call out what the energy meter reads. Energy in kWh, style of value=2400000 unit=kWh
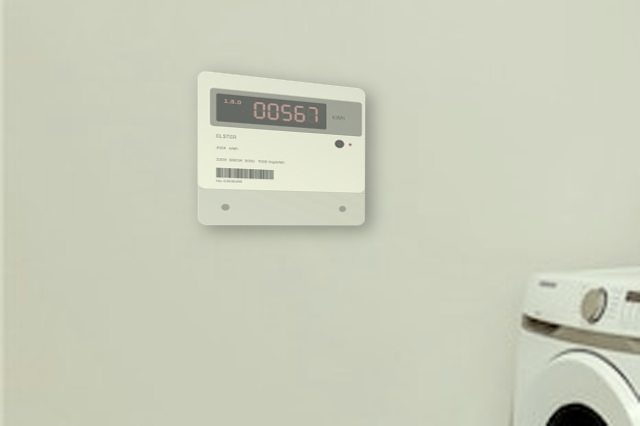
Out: value=567 unit=kWh
